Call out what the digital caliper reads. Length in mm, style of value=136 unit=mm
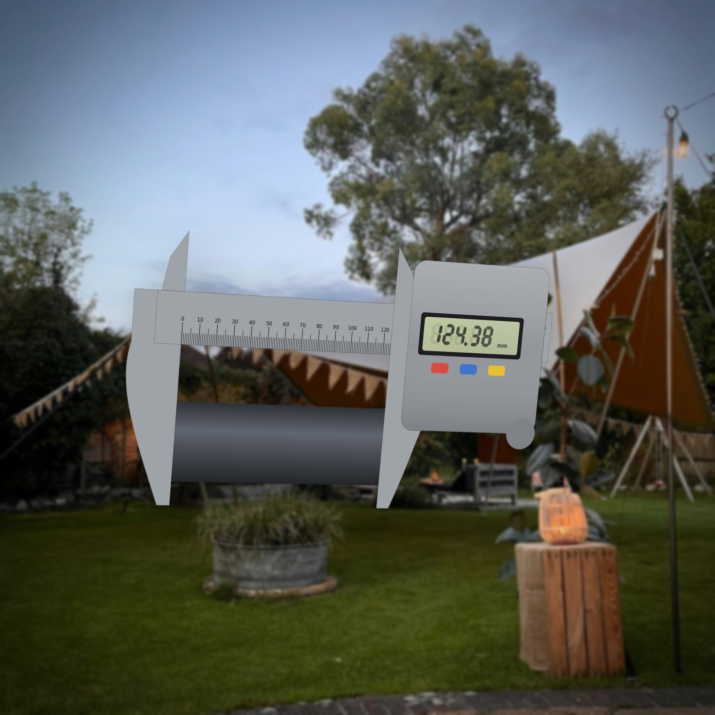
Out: value=124.38 unit=mm
